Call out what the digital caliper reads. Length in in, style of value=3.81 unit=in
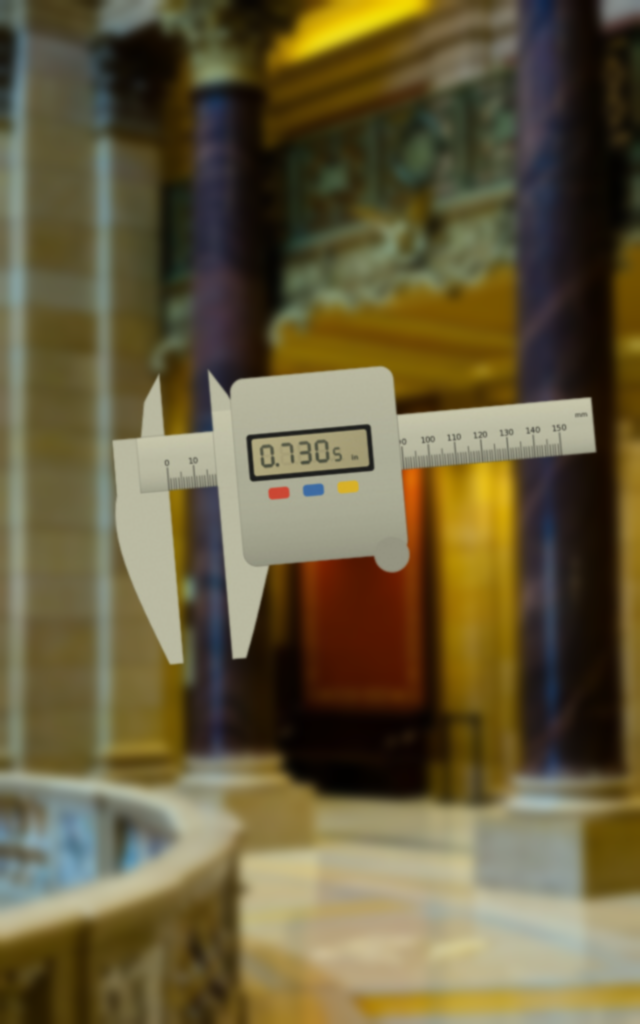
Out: value=0.7305 unit=in
